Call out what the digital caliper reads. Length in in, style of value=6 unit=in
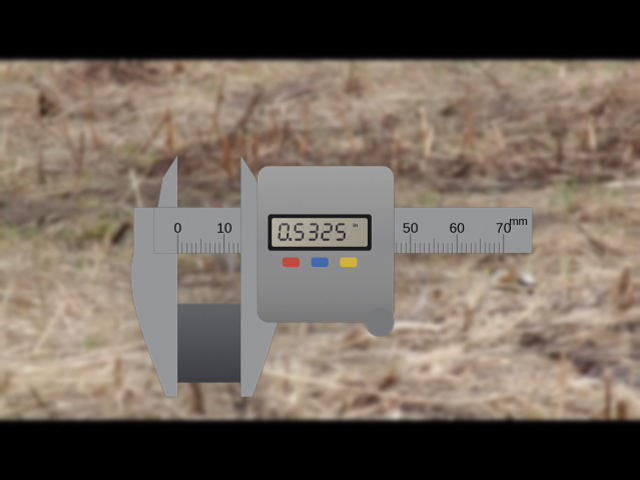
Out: value=0.5325 unit=in
